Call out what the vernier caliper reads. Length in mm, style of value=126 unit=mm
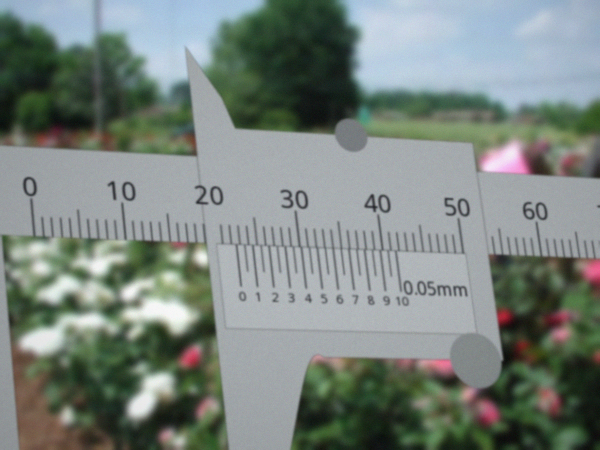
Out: value=22.6 unit=mm
